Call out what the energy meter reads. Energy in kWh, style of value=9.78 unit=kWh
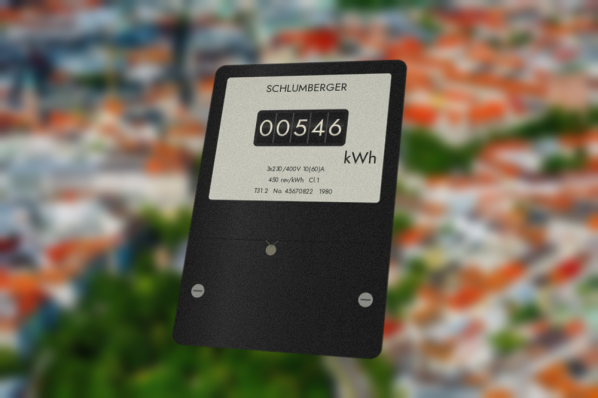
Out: value=546 unit=kWh
